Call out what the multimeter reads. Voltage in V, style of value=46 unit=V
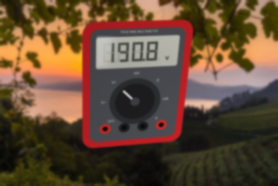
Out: value=190.8 unit=V
